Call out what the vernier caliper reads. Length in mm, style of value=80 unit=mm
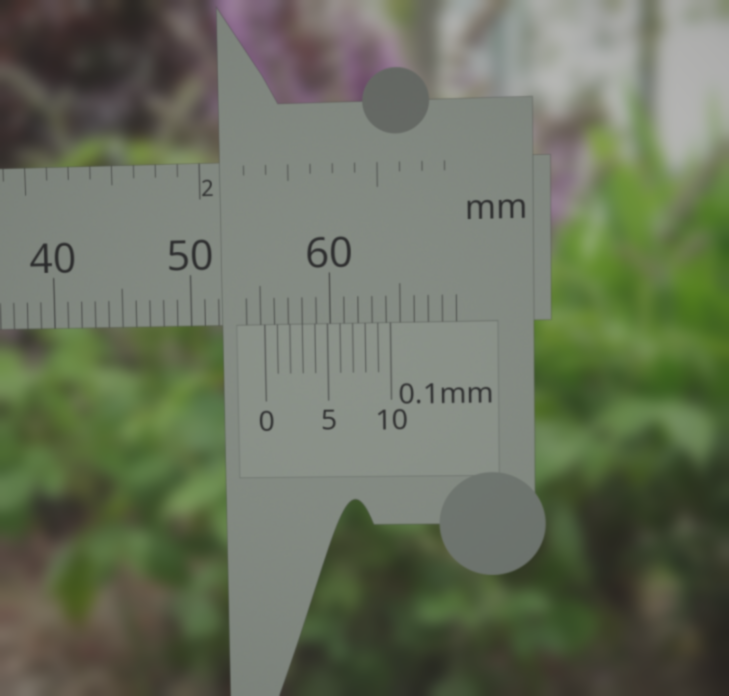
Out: value=55.3 unit=mm
